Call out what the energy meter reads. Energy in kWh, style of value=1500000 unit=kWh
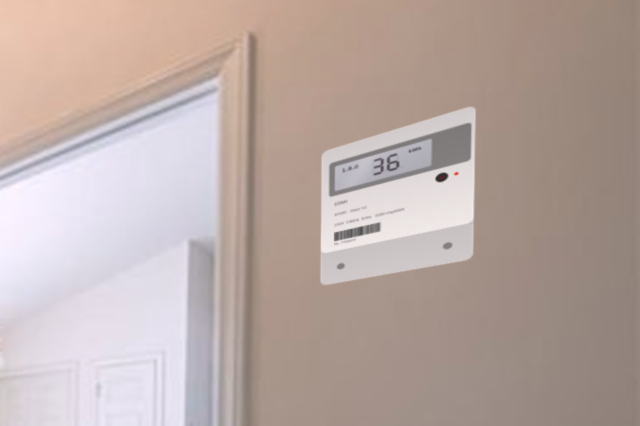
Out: value=36 unit=kWh
